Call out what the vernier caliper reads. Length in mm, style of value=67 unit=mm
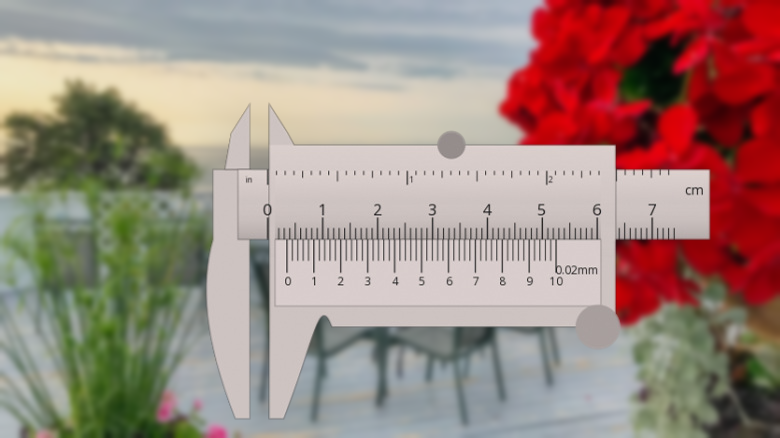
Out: value=3.5 unit=mm
